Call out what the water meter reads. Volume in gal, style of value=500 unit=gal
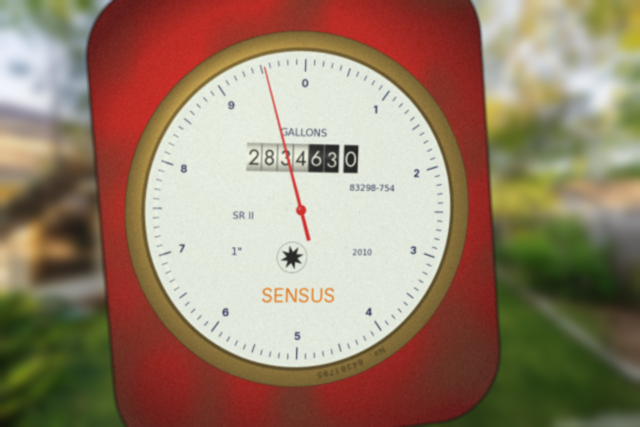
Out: value=2834629.5 unit=gal
